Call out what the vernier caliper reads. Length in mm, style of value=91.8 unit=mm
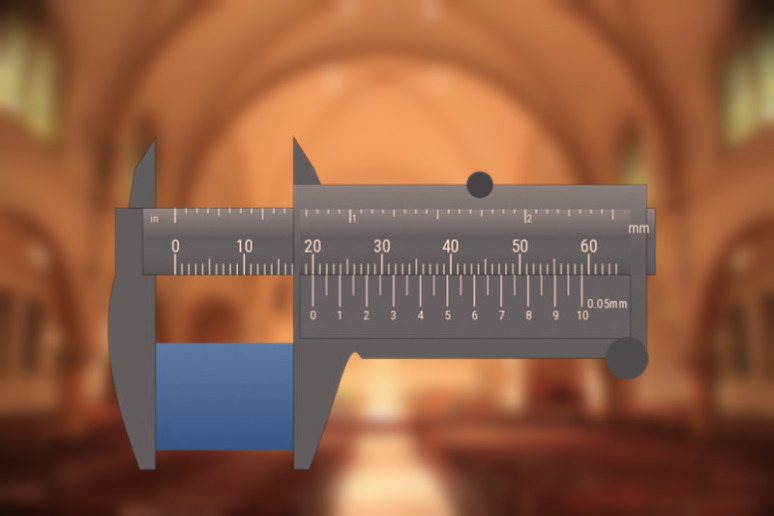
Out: value=20.0 unit=mm
